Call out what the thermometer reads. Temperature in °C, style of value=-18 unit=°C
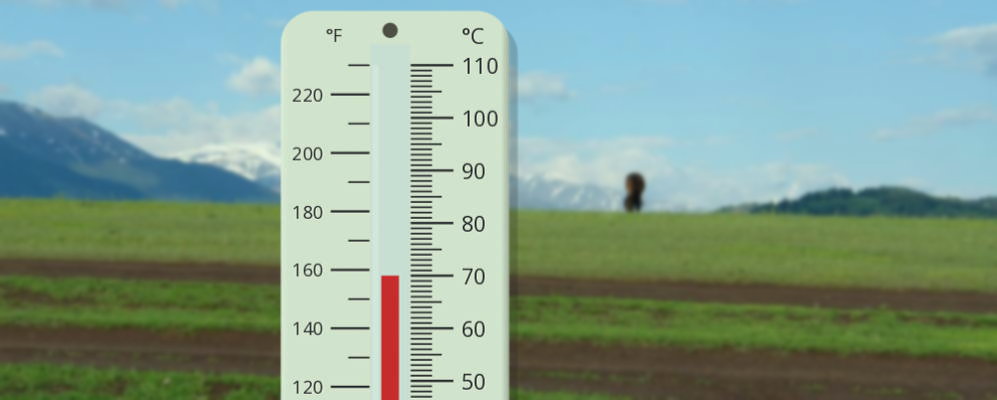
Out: value=70 unit=°C
